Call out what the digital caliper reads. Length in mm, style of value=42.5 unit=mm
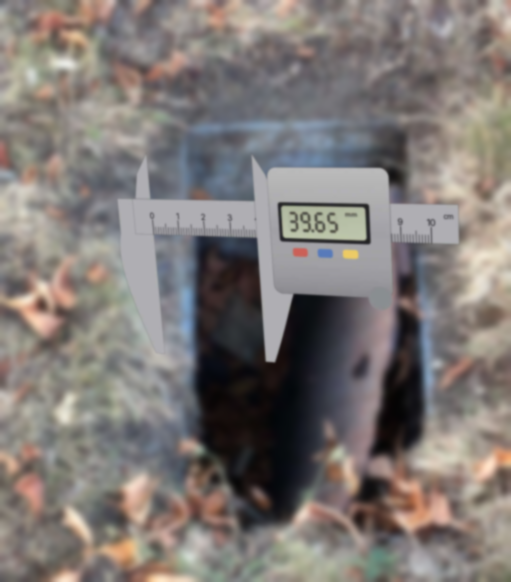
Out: value=39.65 unit=mm
